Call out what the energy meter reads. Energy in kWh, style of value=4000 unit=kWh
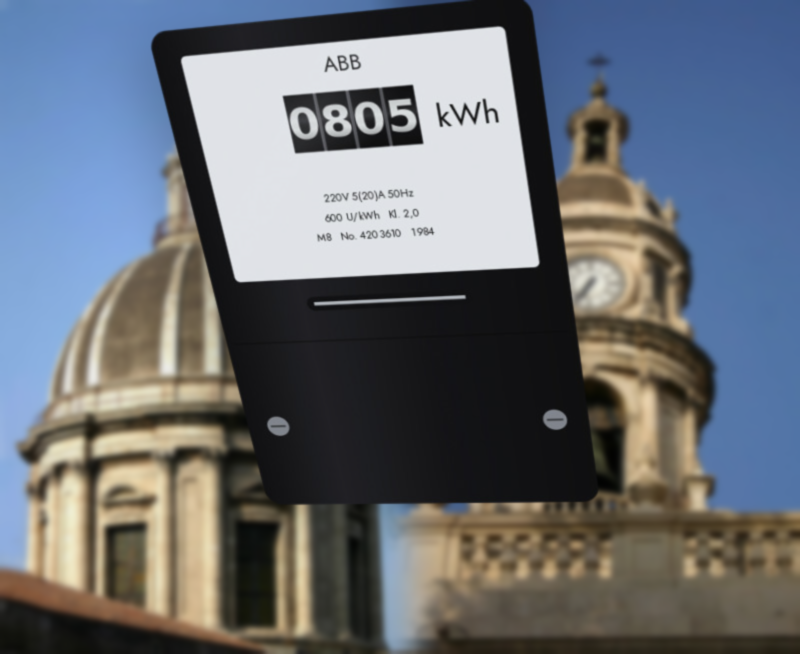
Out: value=805 unit=kWh
